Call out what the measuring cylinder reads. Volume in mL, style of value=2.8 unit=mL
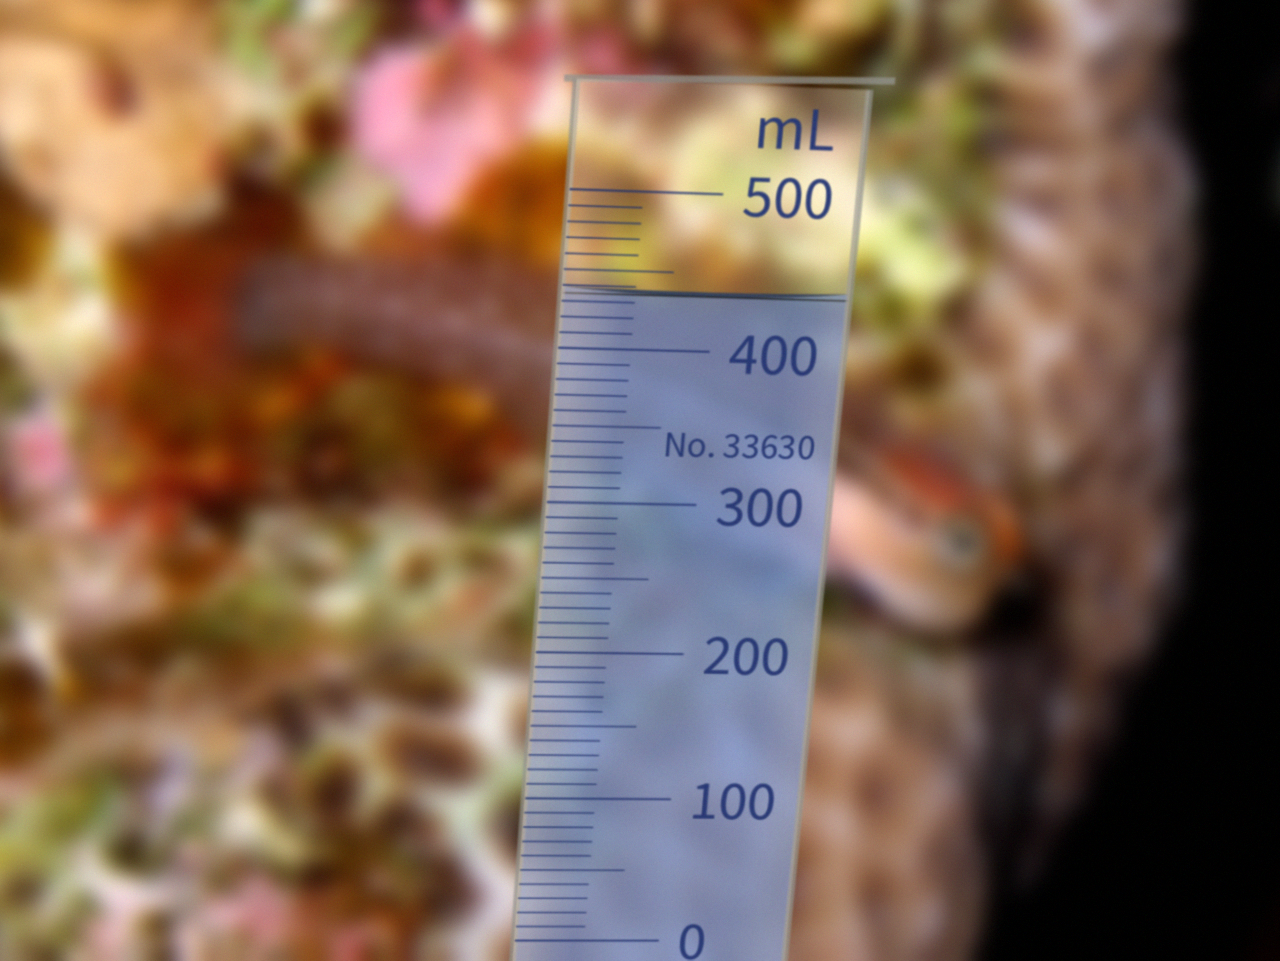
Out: value=435 unit=mL
